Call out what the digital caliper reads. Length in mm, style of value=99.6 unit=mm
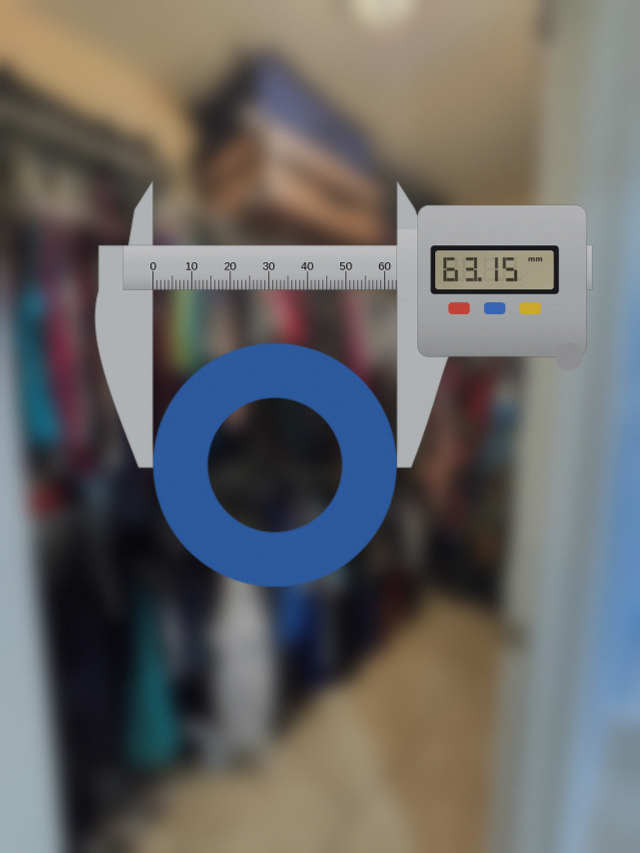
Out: value=63.15 unit=mm
